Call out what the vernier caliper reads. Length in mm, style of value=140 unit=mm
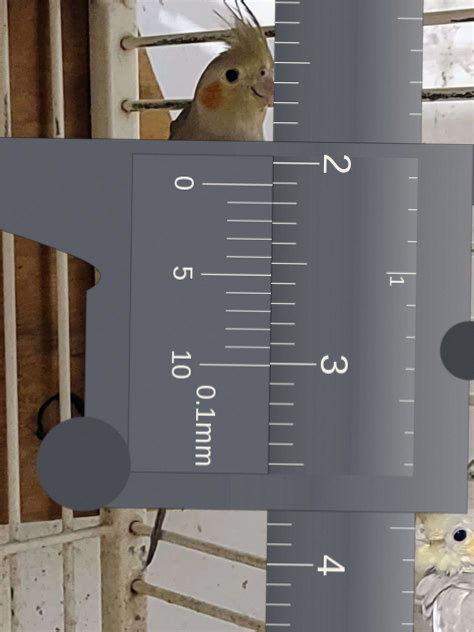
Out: value=21.1 unit=mm
